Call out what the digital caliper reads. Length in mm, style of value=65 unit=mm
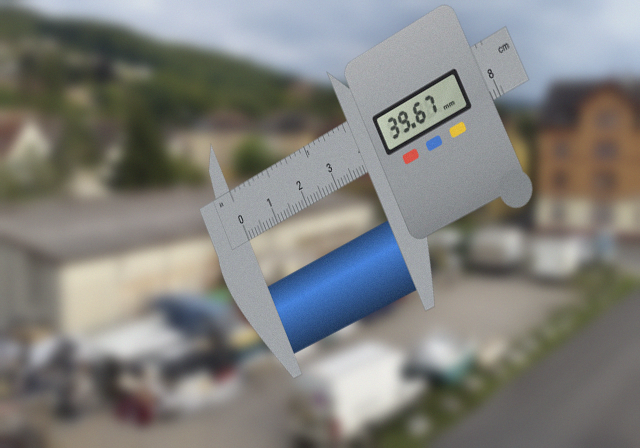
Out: value=39.67 unit=mm
